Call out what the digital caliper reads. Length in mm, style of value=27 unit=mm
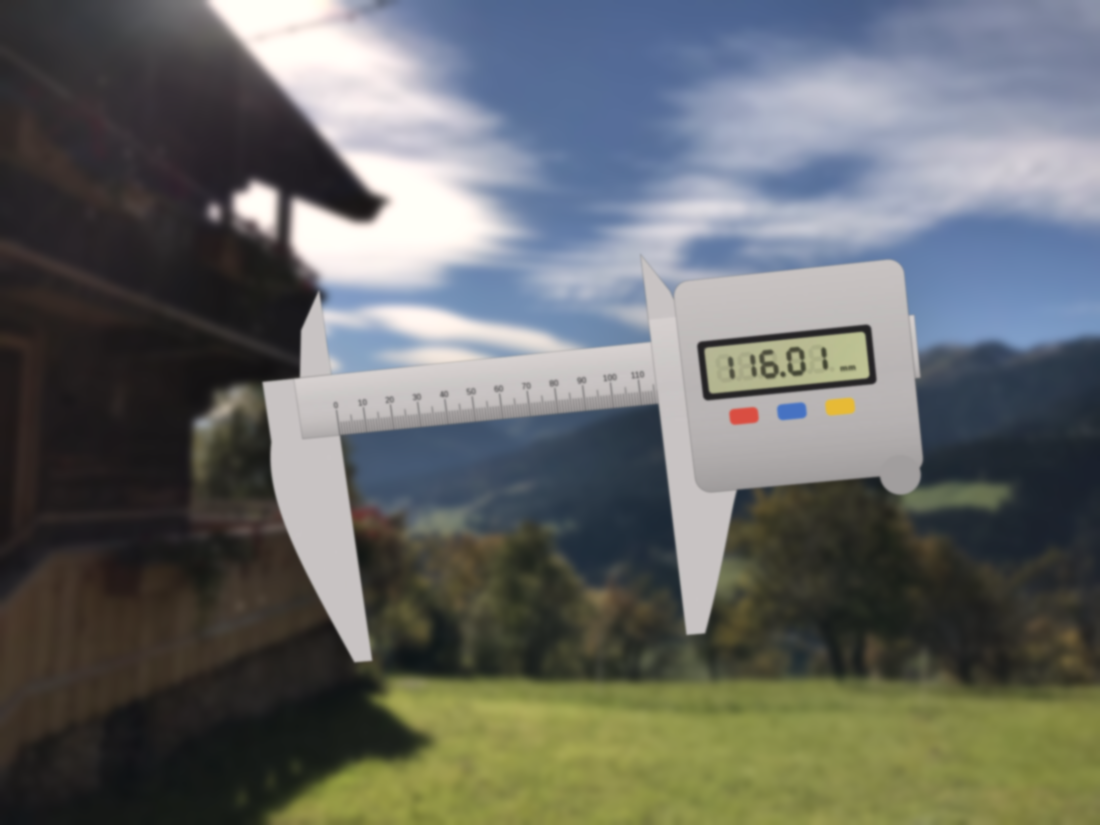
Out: value=116.01 unit=mm
